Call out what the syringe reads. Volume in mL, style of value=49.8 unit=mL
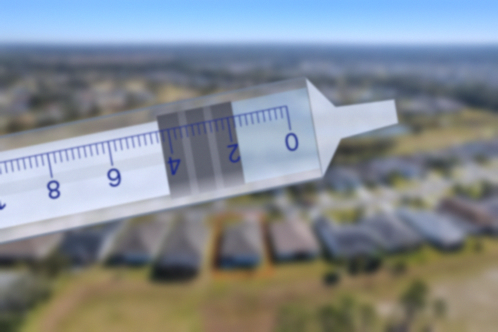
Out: value=1.8 unit=mL
